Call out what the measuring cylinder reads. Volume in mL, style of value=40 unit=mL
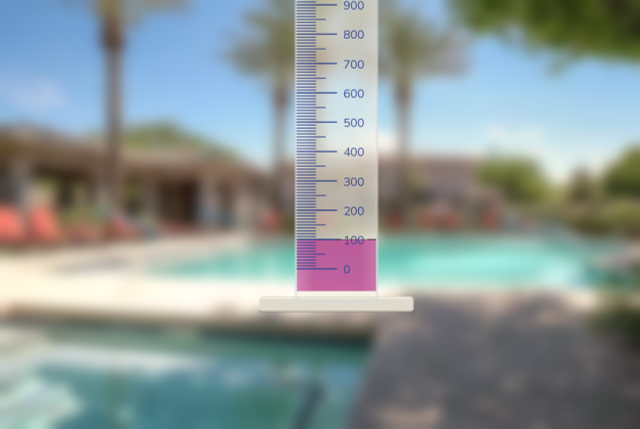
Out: value=100 unit=mL
